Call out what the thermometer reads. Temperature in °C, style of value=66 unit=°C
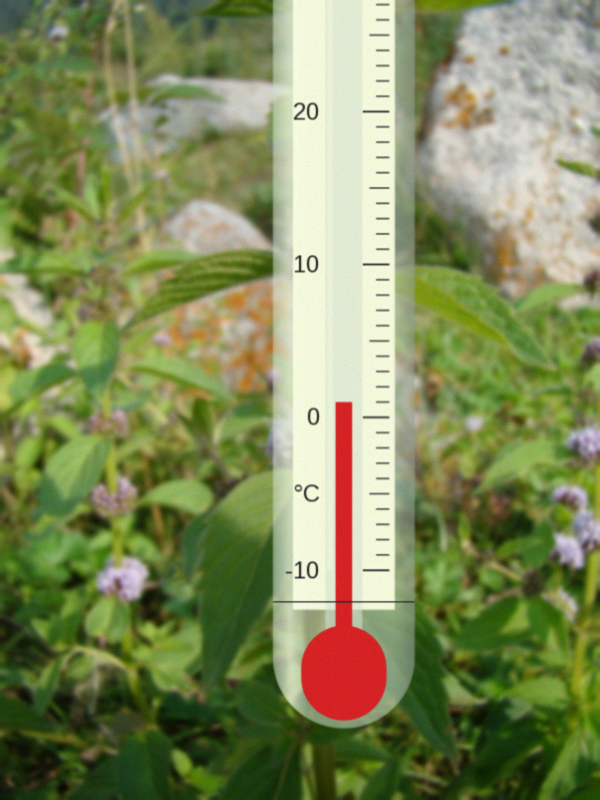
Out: value=1 unit=°C
